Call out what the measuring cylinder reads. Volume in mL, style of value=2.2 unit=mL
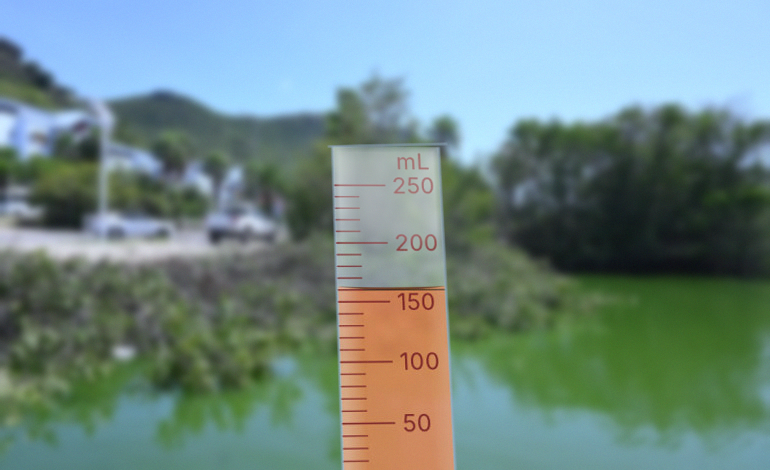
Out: value=160 unit=mL
